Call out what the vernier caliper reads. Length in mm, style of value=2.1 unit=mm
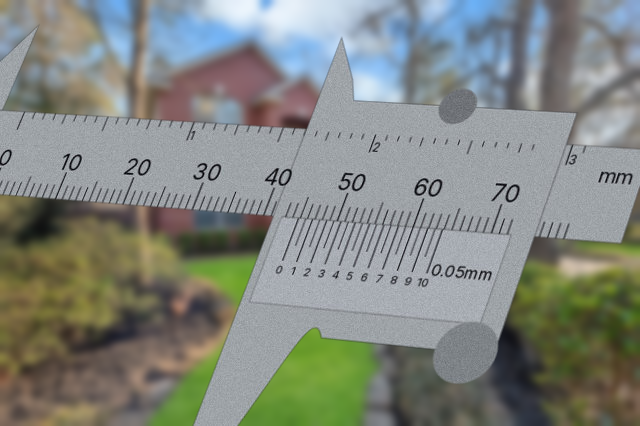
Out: value=44.8 unit=mm
